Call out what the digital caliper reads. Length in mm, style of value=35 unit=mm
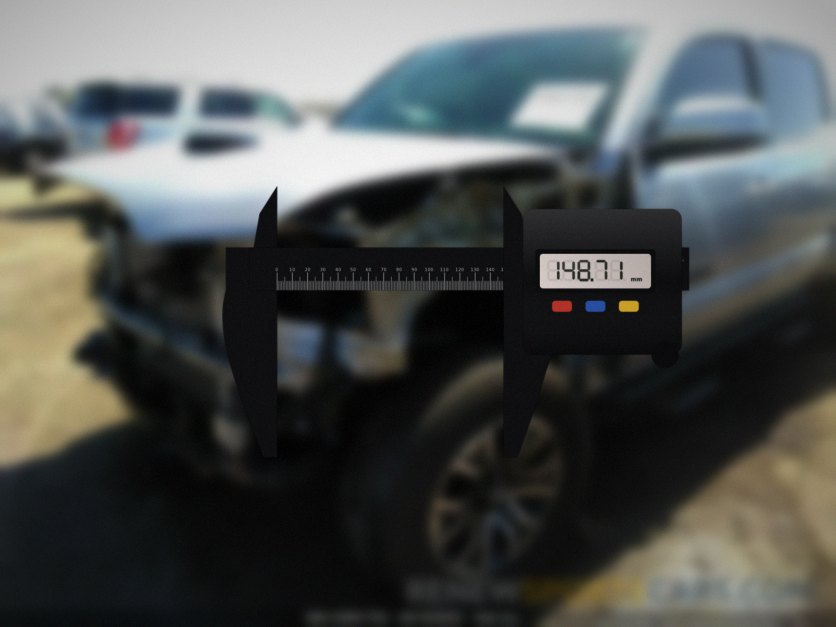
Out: value=148.71 unit=mm
